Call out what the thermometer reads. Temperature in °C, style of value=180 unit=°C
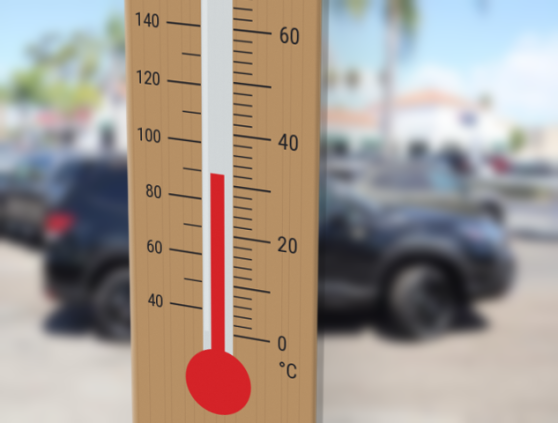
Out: value=32 unit=°C
